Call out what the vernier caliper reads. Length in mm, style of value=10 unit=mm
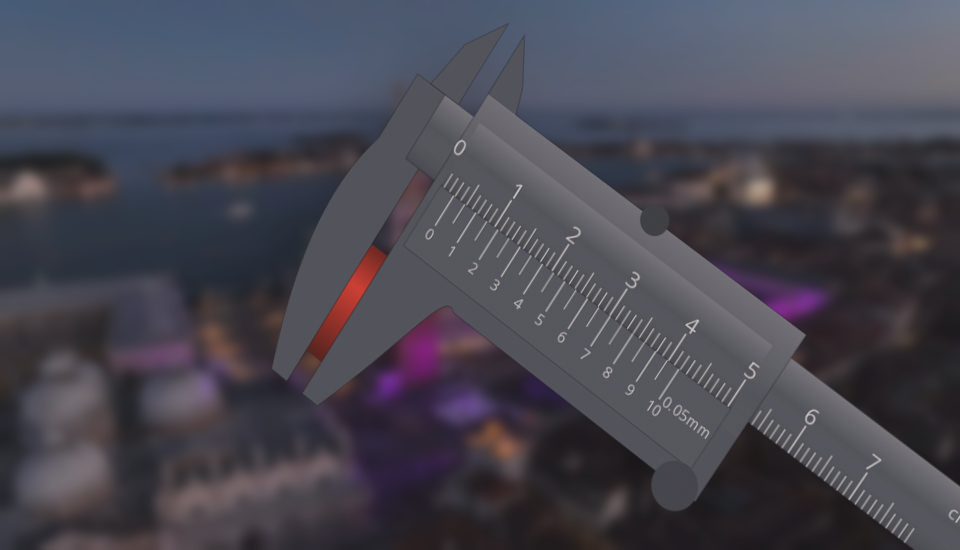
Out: value=2.8 unit=mm
